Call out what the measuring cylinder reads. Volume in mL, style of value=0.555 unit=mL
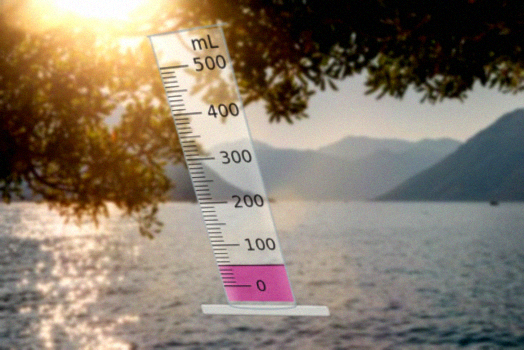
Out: value=50 unit=mL
